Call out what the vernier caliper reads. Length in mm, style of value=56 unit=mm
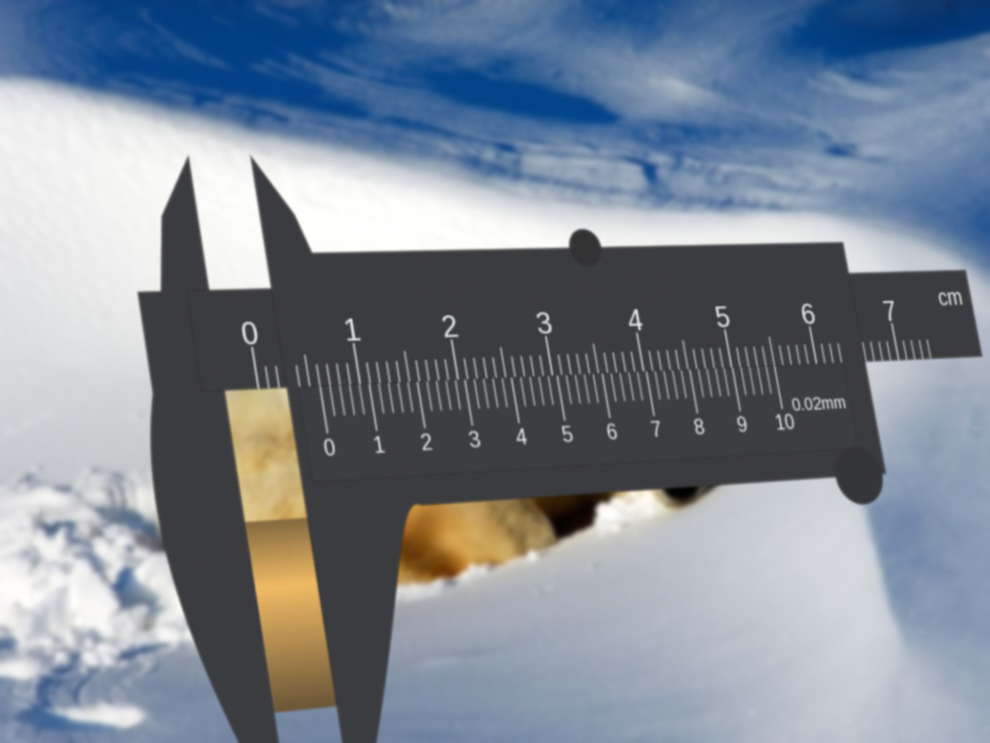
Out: value=6.0 unit=mm
